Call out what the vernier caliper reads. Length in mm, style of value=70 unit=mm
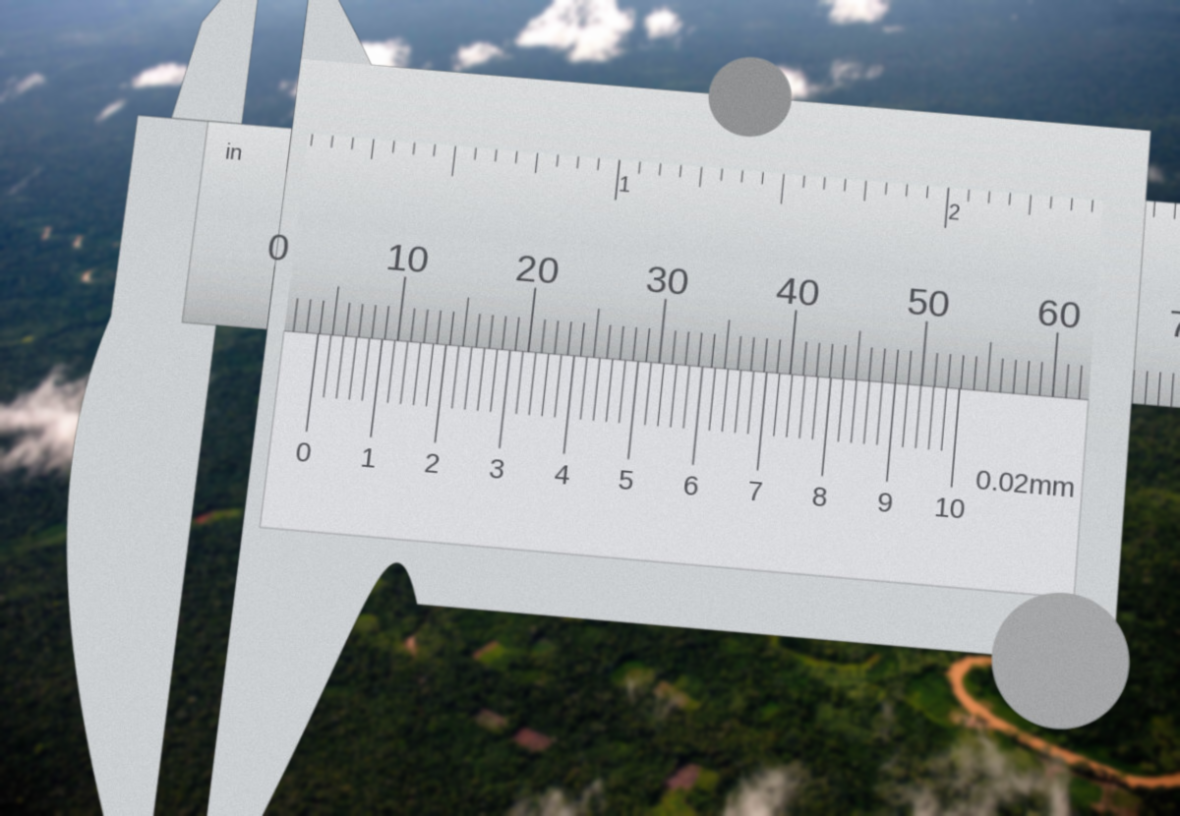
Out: value=3.9 unit=mm
